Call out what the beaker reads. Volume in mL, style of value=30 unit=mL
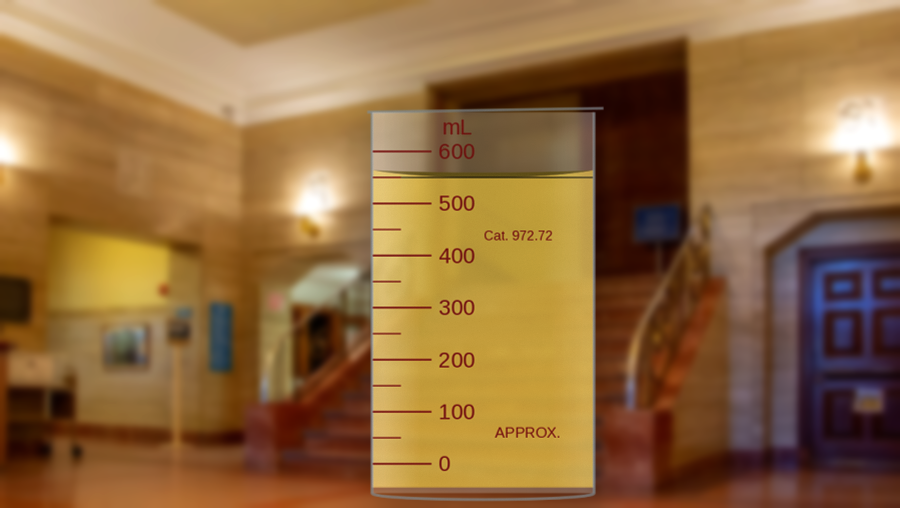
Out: value=550 unit=mL
